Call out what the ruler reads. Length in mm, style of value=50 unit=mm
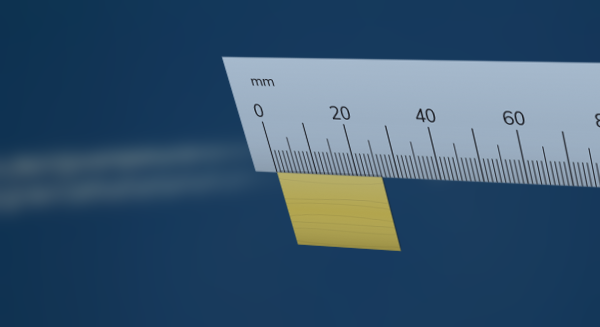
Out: value=26 unit=mm
